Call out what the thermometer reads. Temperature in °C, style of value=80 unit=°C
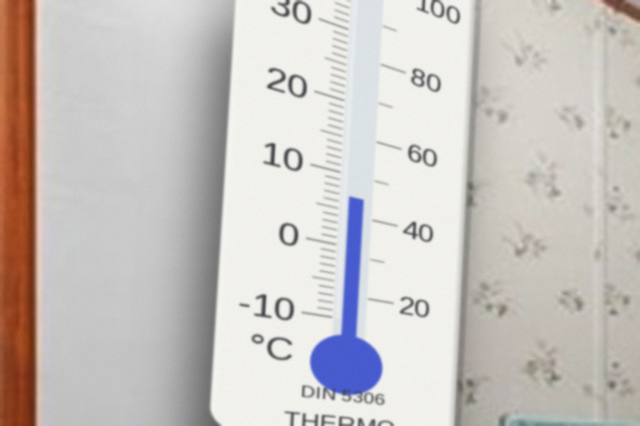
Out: value=7 unit=°C
